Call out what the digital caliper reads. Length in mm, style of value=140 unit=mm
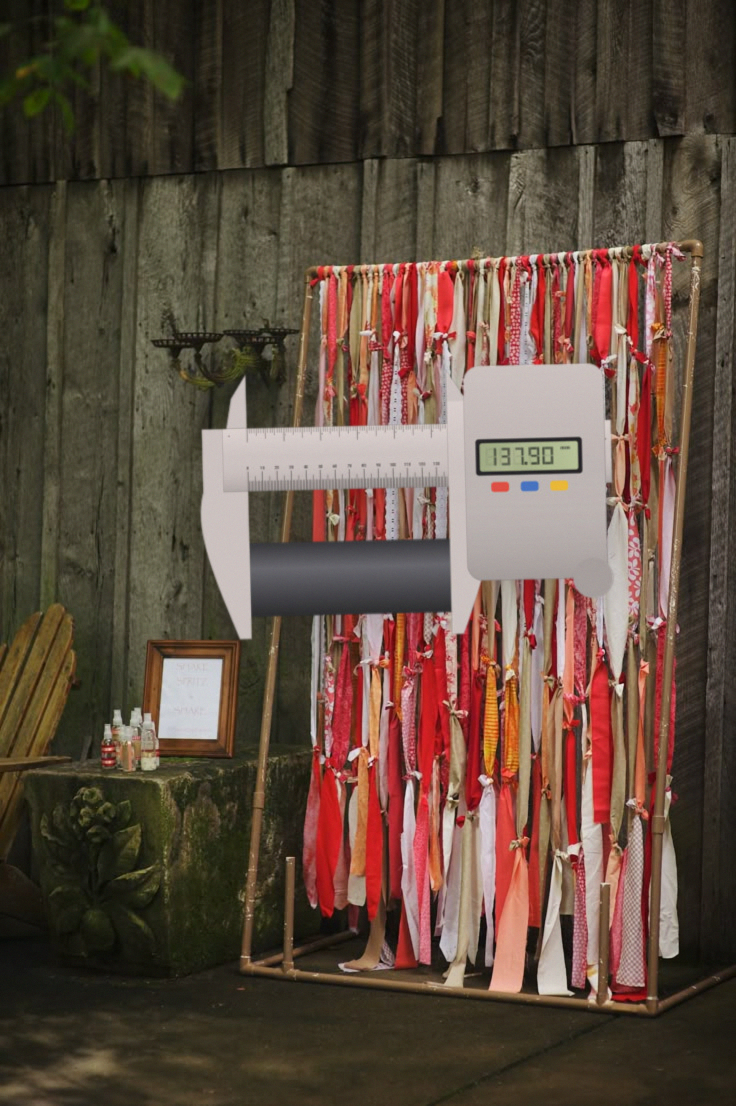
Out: value=137.90 unit=mm
